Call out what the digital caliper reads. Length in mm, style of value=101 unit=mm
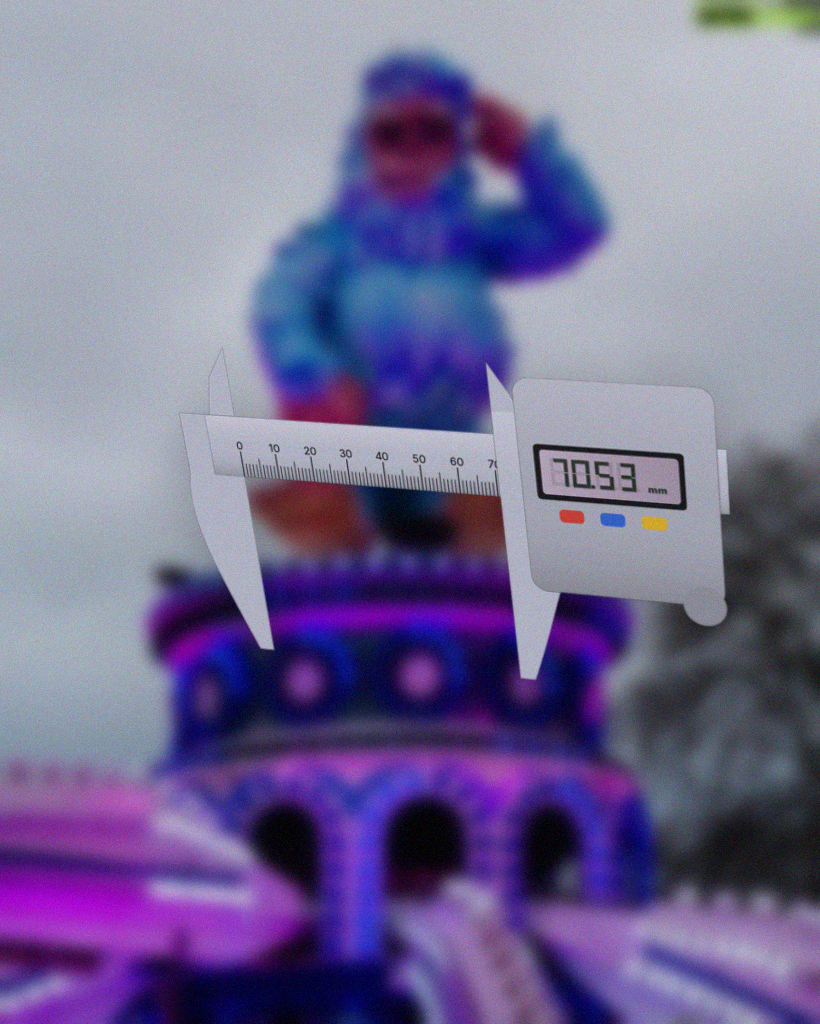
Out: value=70.53 unit=mm
